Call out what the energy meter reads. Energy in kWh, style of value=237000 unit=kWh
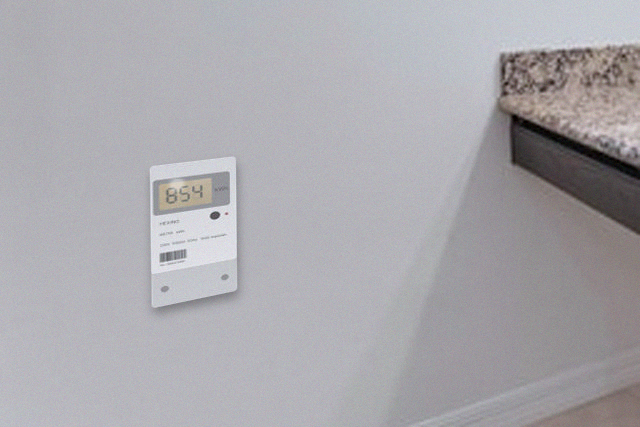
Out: value=854 unit=kWh
